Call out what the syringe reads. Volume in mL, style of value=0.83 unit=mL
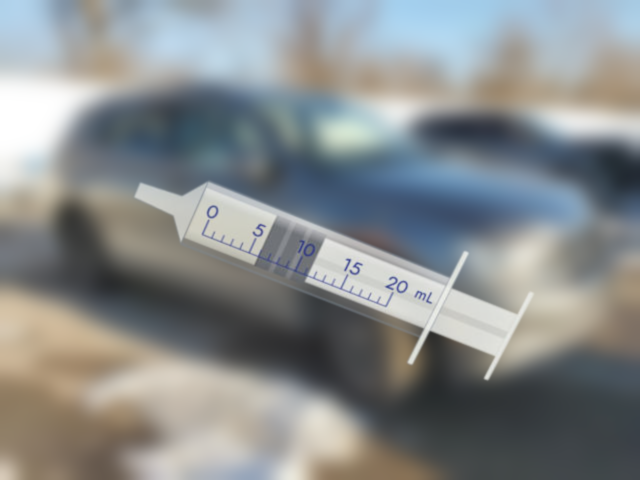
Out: value=6 unit=mL
